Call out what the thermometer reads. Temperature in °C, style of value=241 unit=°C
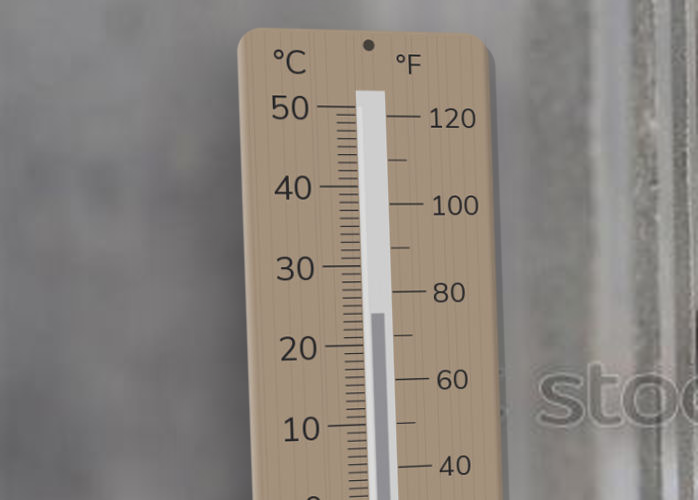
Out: value=24 unit=°C
